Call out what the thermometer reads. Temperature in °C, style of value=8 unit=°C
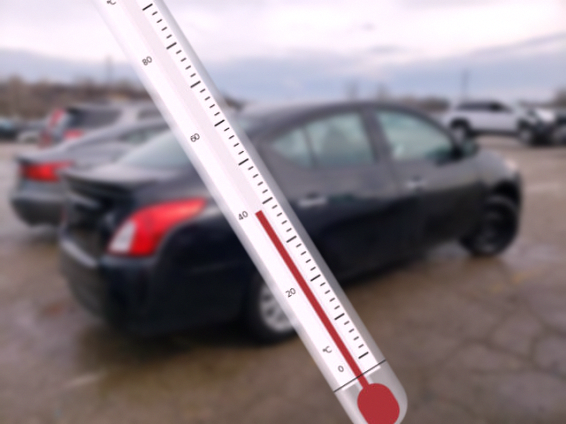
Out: value=39 unit=°C
